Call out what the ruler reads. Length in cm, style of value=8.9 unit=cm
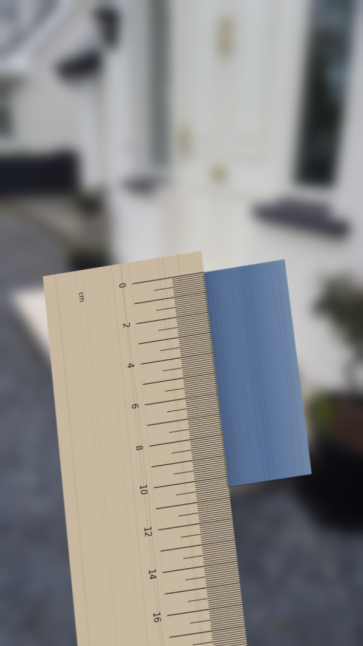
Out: value=10.5 unit=cm
